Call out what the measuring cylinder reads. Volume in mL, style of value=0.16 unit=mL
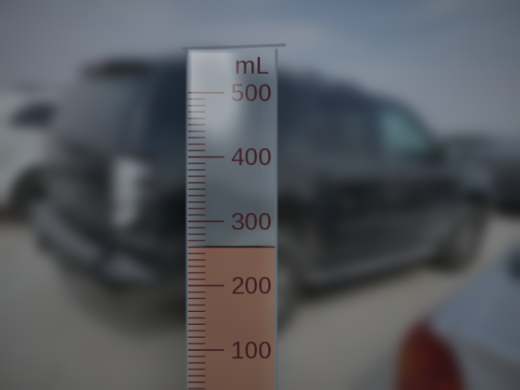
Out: value=260 unit=mL
